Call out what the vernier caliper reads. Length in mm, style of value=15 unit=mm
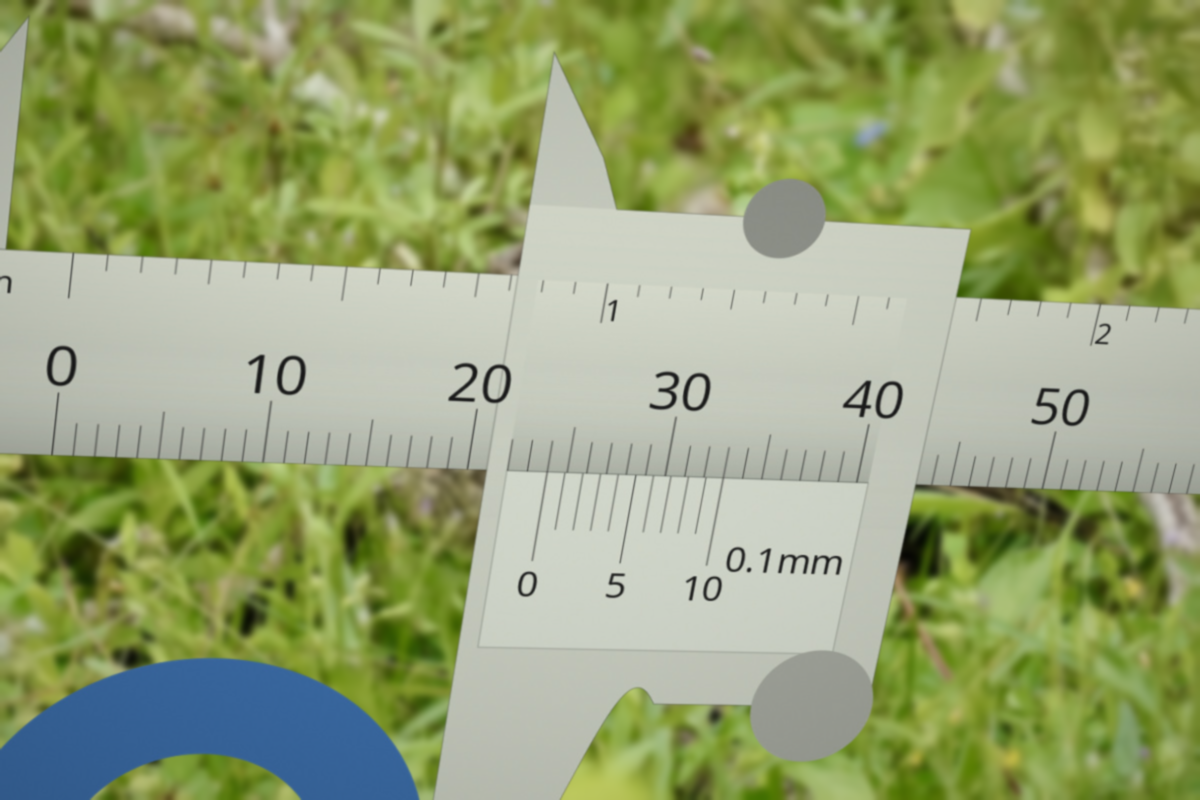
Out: value=24.0 unit=mm
